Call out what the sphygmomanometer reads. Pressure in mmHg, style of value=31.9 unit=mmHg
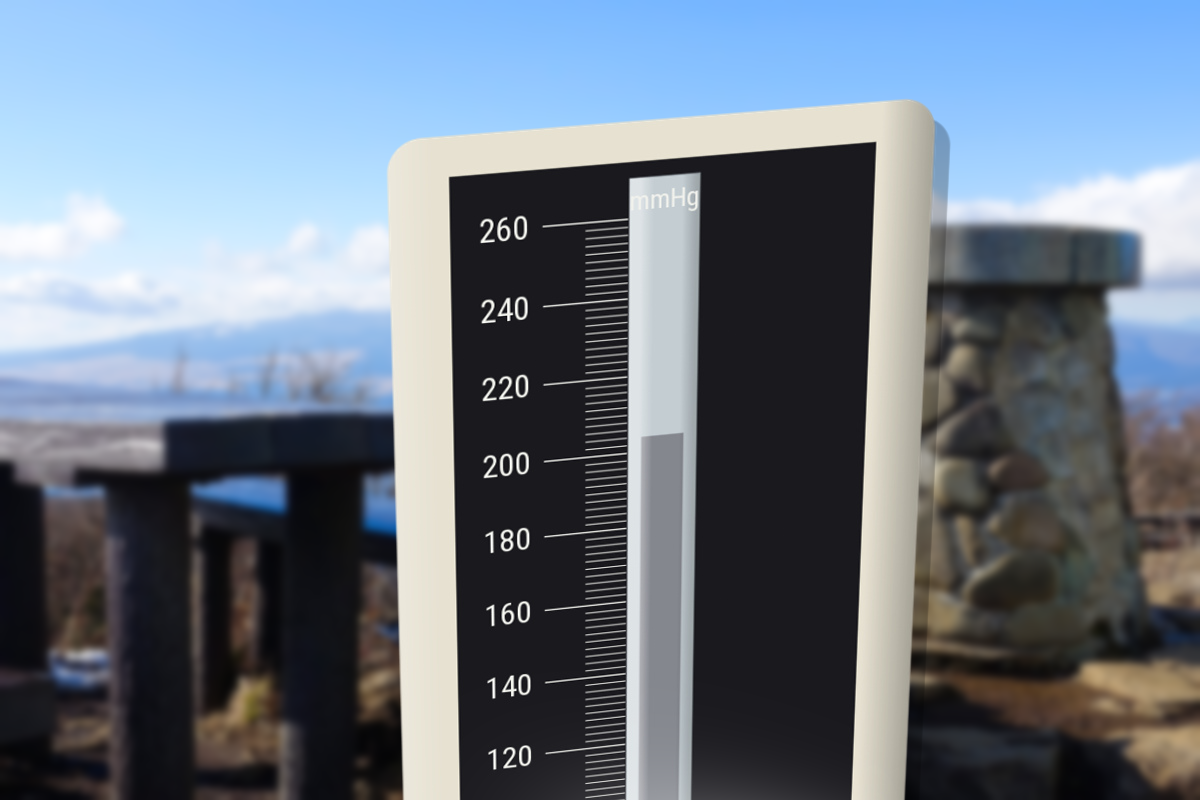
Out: value=204 unit=mmHg
